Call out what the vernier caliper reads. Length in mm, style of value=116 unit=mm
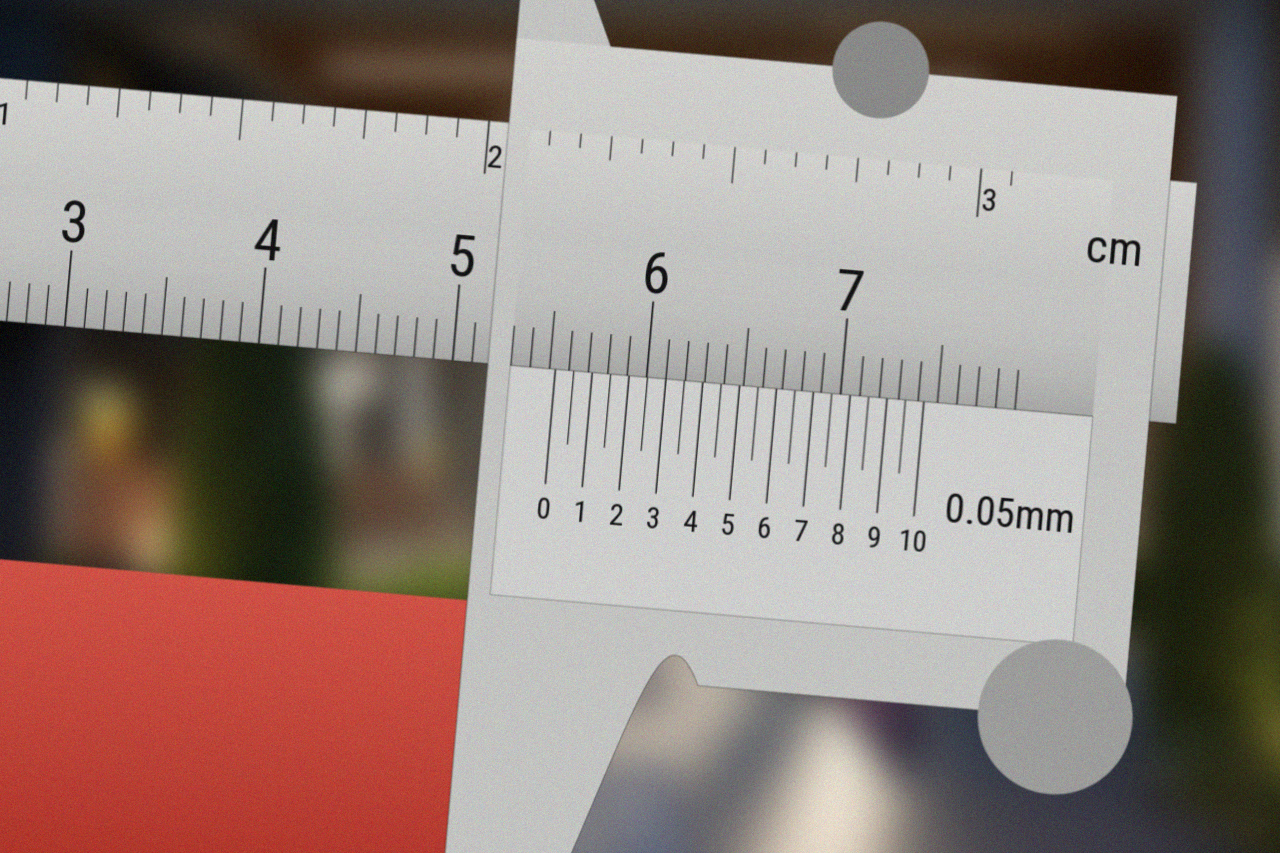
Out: value=55.3 unit=mm
